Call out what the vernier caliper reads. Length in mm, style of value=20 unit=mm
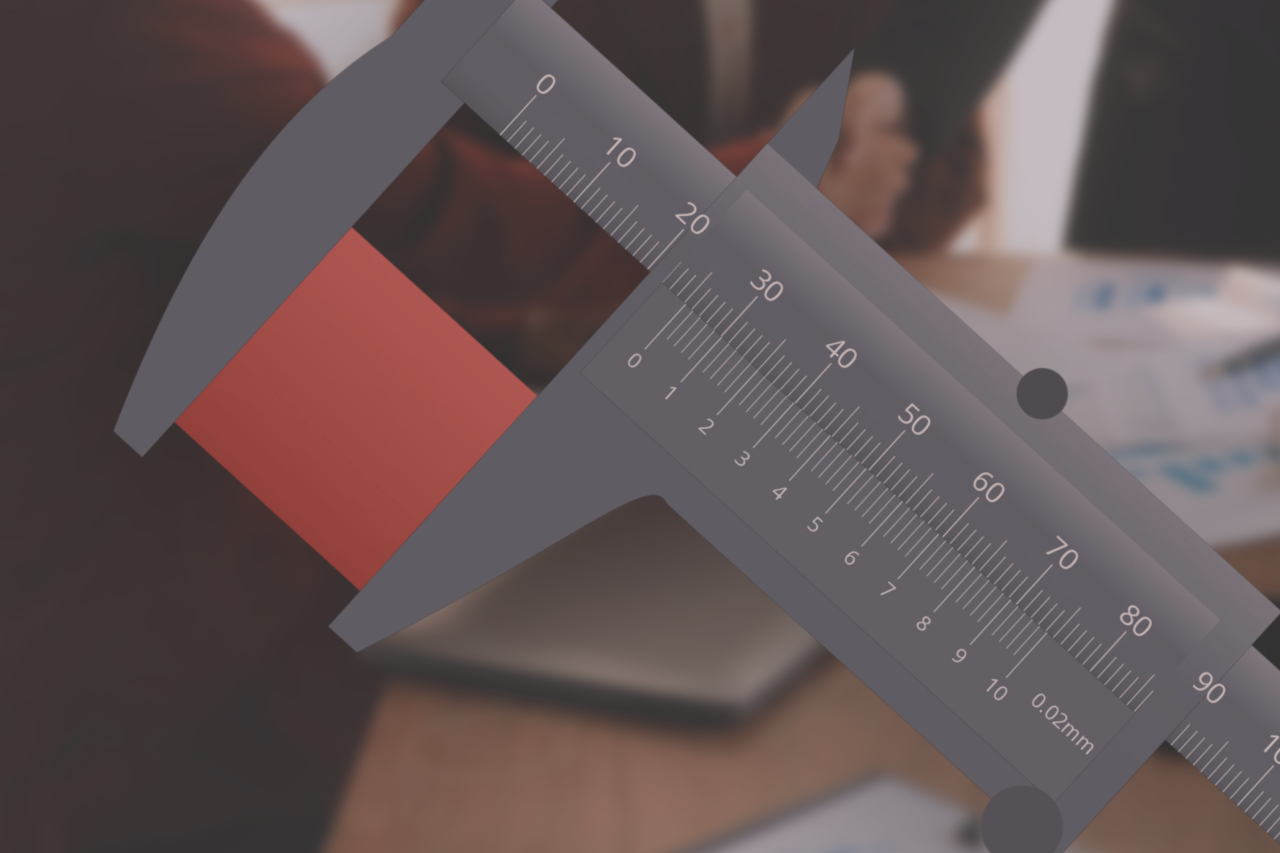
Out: value=25.2 unit=mm
